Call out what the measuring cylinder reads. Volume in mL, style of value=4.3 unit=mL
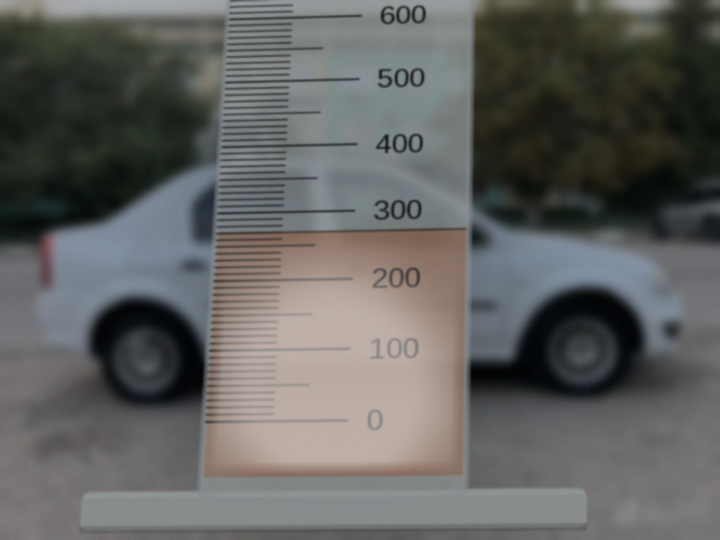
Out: value=270 unit=mL
